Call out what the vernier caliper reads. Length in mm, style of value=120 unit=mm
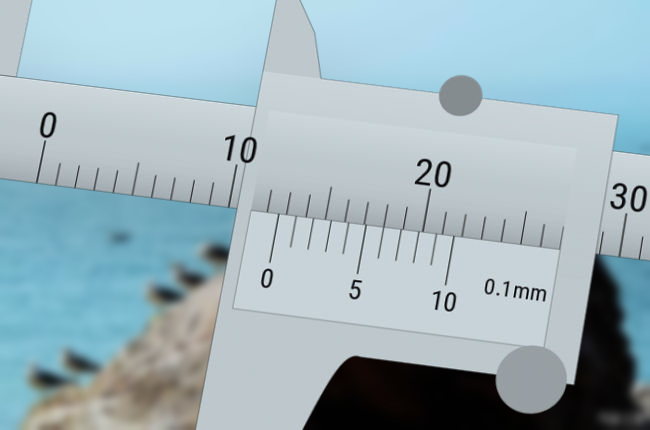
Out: value=12.6 unit=mm
